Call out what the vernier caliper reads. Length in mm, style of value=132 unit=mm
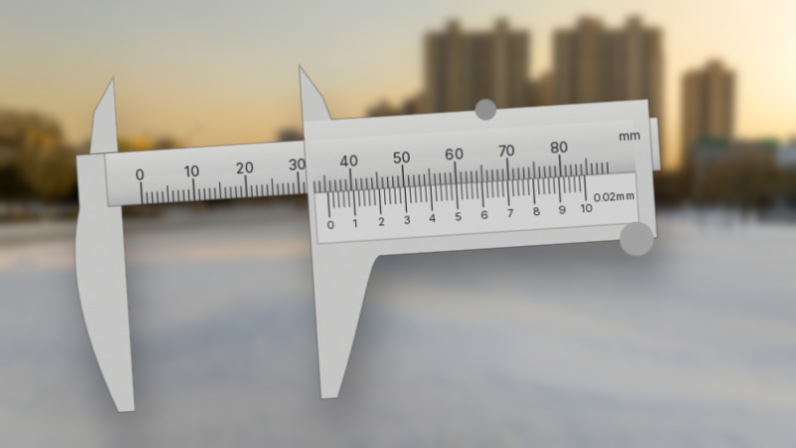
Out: value=35.5 unit=mm
